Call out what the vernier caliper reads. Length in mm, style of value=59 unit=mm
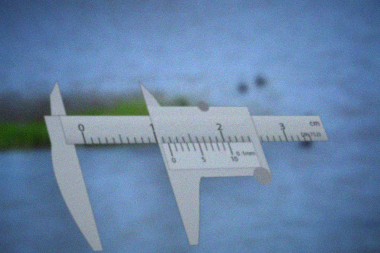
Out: value=11.6 unit=mm
